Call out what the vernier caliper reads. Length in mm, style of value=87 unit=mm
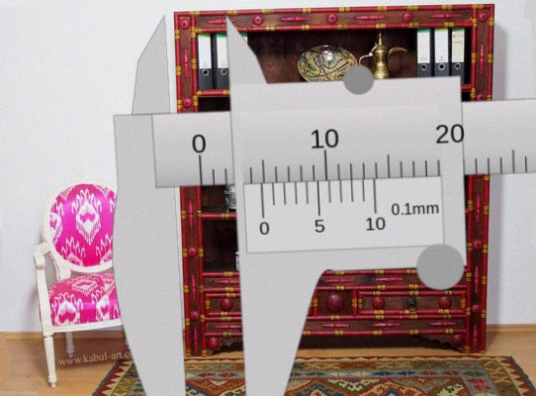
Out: value=4.8 unit=mm
